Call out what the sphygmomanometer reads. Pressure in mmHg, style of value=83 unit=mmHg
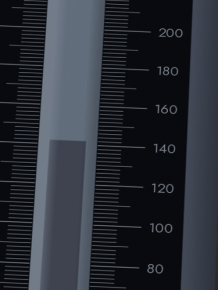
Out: value=142 unit=mmHg
